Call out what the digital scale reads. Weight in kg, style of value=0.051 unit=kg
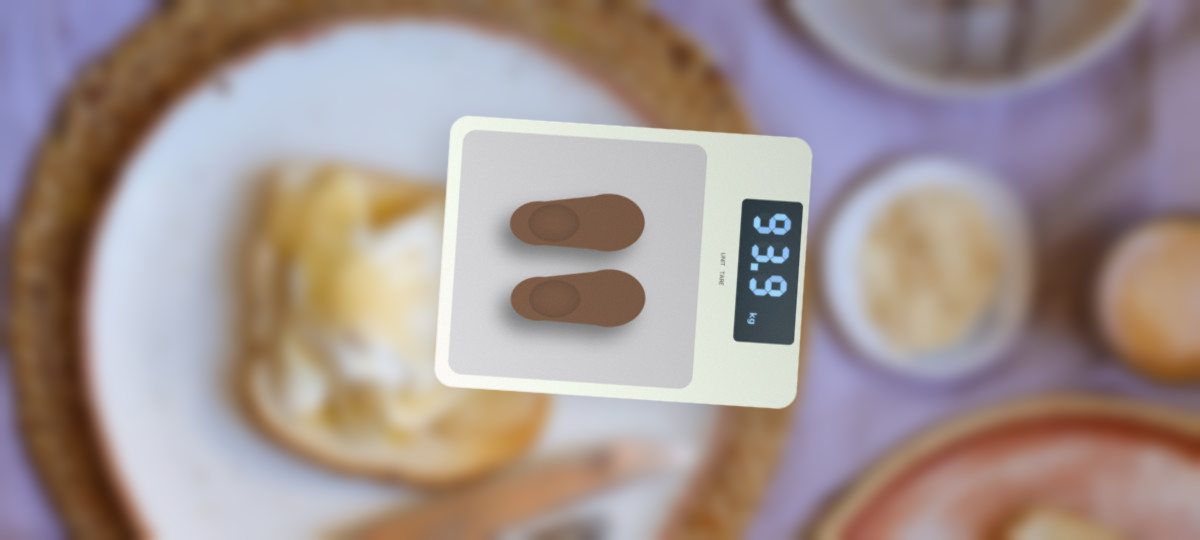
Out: value=93.9 unit=kg
